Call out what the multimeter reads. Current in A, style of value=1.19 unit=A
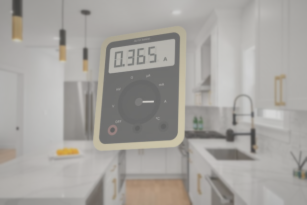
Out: value=0.365 unit=A
